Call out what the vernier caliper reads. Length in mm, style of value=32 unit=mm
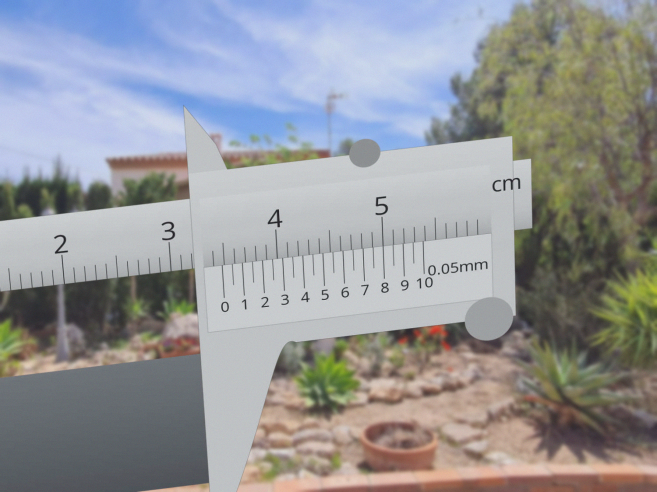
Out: value=34.8 unit=mm
